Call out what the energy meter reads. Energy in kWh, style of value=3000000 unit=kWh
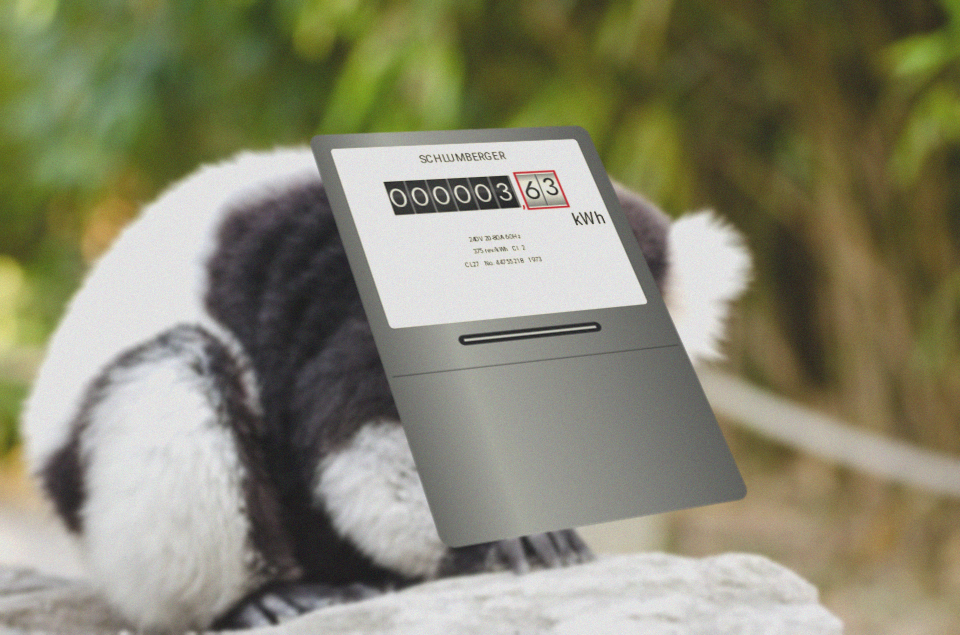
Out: value=3.63 unit=kWh
